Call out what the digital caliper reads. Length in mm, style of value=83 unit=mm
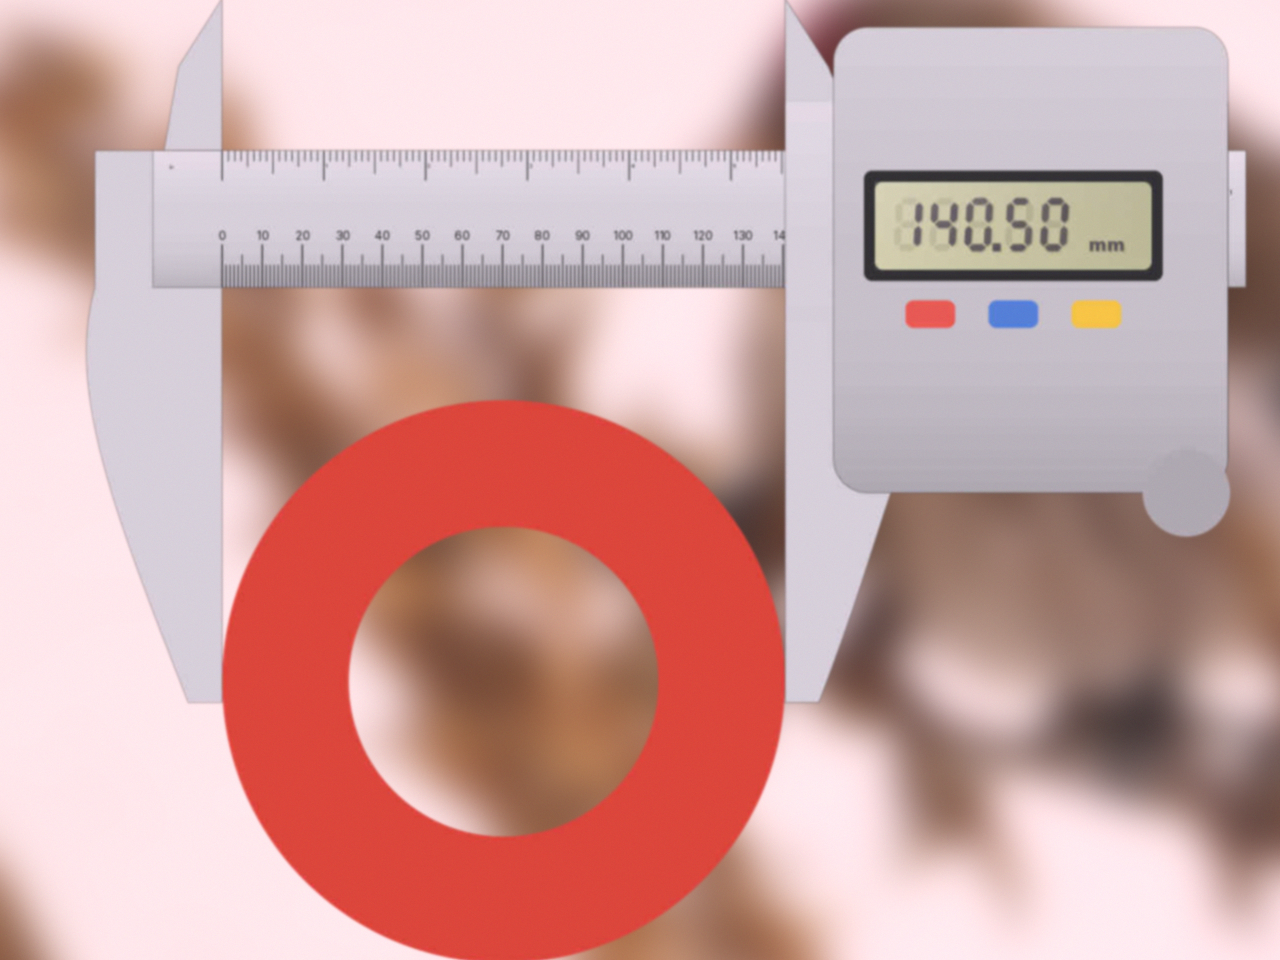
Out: value=140.50 unit=mm
